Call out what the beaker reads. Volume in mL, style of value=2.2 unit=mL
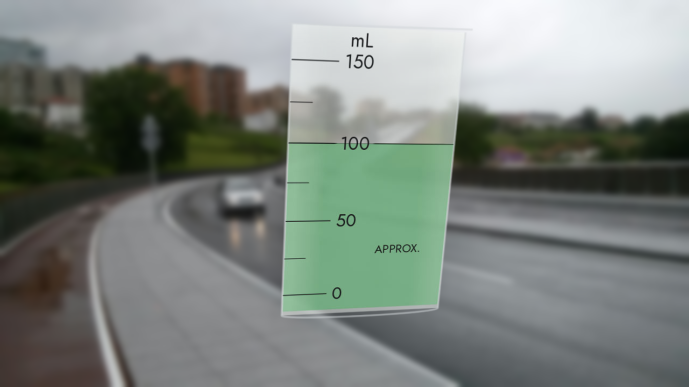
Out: value=100 unit=mL
